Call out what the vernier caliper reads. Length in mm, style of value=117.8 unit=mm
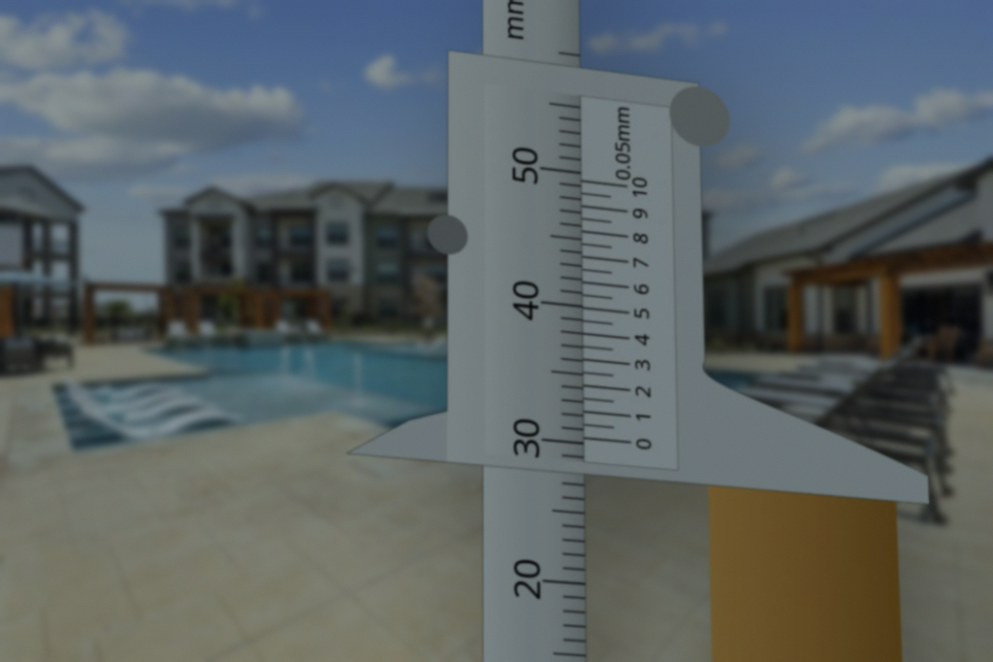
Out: value=30.4 unit=mm
